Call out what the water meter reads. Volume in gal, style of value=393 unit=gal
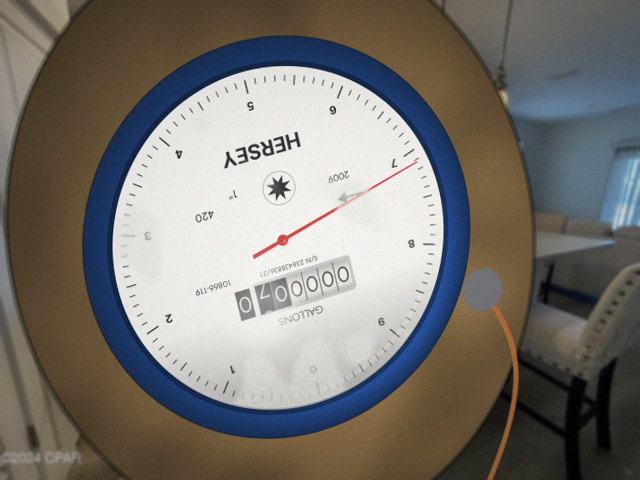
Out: value=67.1 unit=gal
